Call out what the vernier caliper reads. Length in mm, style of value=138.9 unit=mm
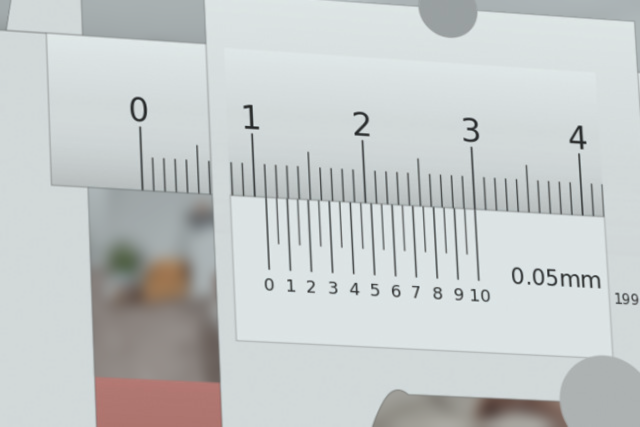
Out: value=11.0 unit=mm
